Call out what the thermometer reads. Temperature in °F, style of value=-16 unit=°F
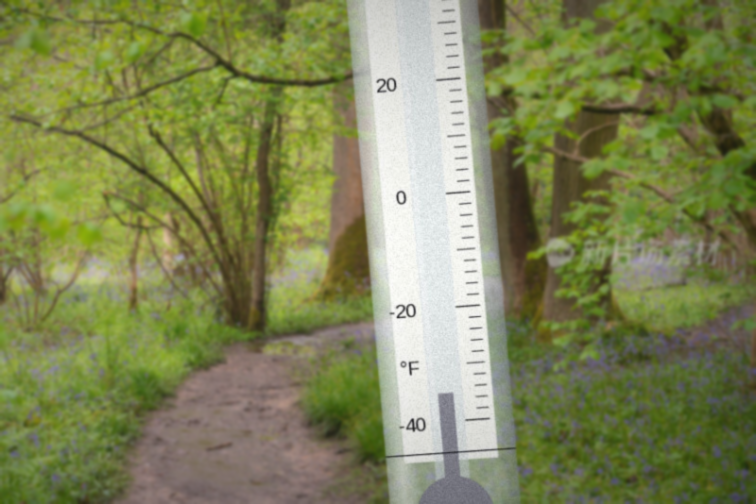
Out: value=-35 unit=°F
